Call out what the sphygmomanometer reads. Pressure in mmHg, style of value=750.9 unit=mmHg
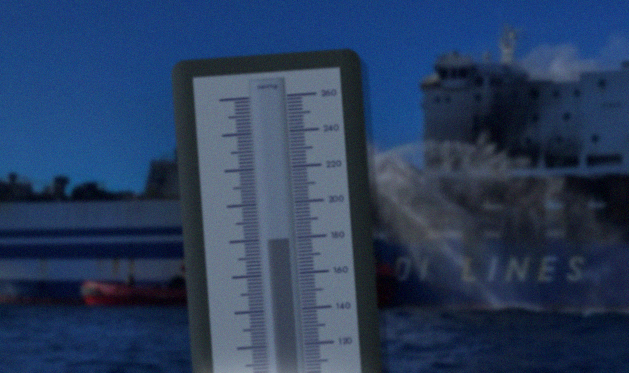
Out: value=180 unit=mmHg
